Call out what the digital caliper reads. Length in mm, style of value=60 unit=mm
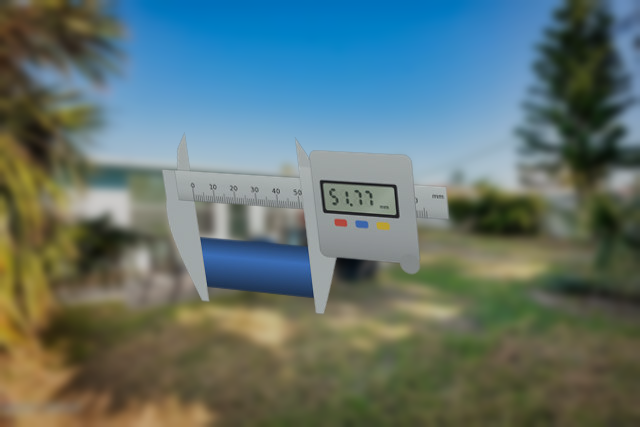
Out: value=51.77 unit=mm
